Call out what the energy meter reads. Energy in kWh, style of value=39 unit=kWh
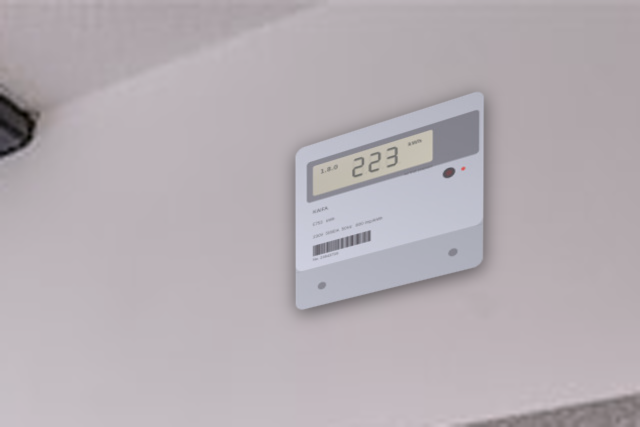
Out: value=223 unit=kWh
